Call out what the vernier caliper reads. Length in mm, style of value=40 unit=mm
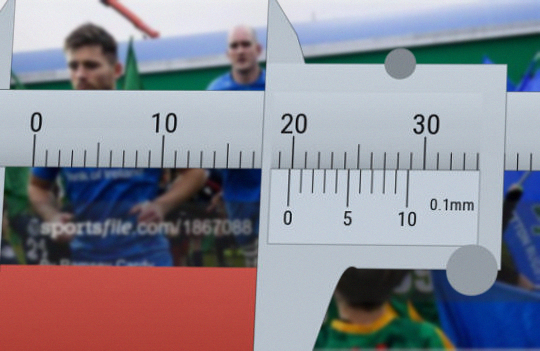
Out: value=19.8 unit=mm
